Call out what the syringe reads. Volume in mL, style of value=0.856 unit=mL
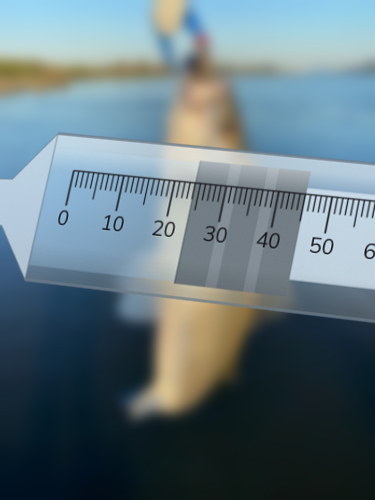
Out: value=24 unit=mL
